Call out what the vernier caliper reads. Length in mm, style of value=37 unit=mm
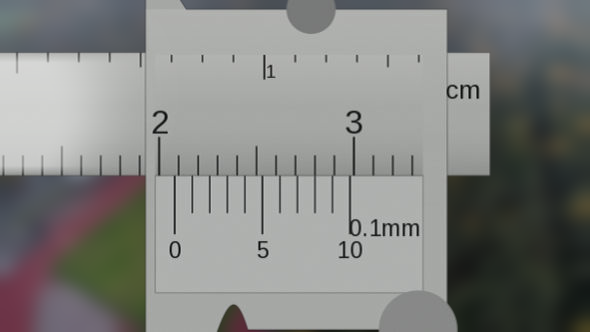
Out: value=20.8 unit=mm
